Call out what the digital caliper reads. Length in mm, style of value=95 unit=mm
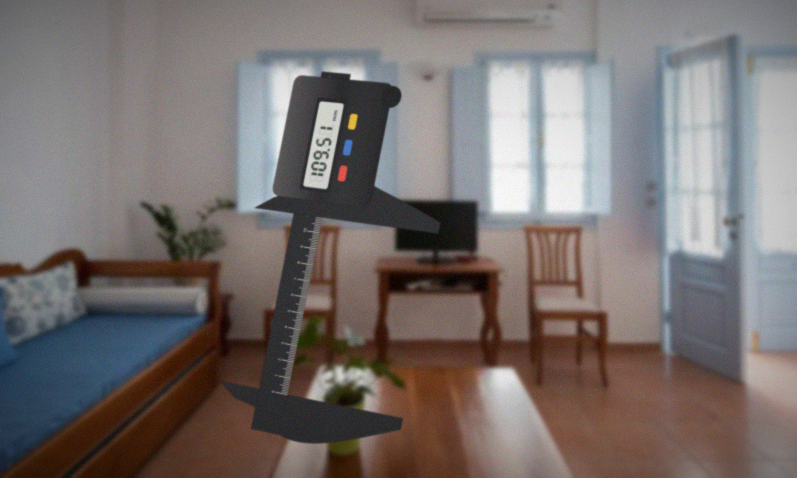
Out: value=109.51 unit=mm
